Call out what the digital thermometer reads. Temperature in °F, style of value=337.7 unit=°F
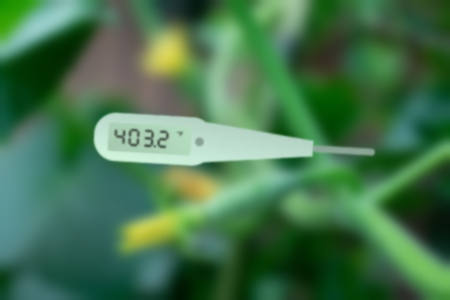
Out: value=403.2 unit=°F
